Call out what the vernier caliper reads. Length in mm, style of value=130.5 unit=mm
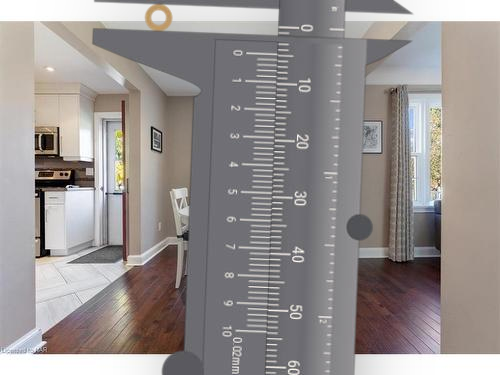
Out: value=4.8 unit=mm
